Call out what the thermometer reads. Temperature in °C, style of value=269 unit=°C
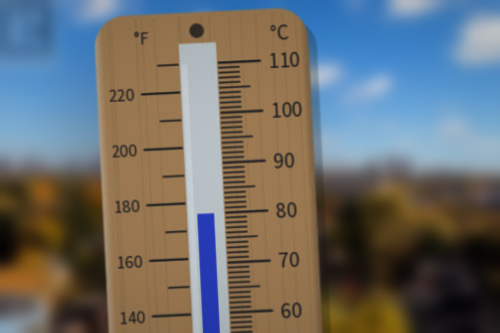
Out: value=80 unit=°C
